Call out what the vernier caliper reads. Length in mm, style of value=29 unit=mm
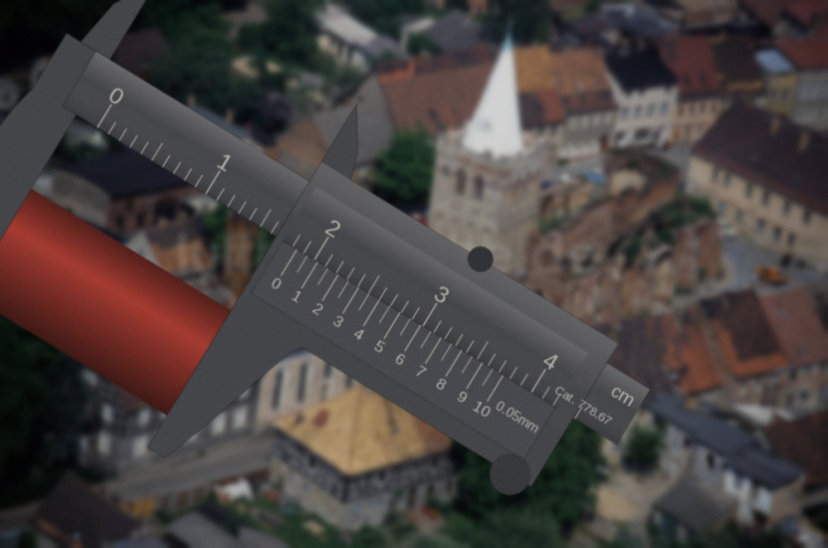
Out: value=18.4 unit=mm
